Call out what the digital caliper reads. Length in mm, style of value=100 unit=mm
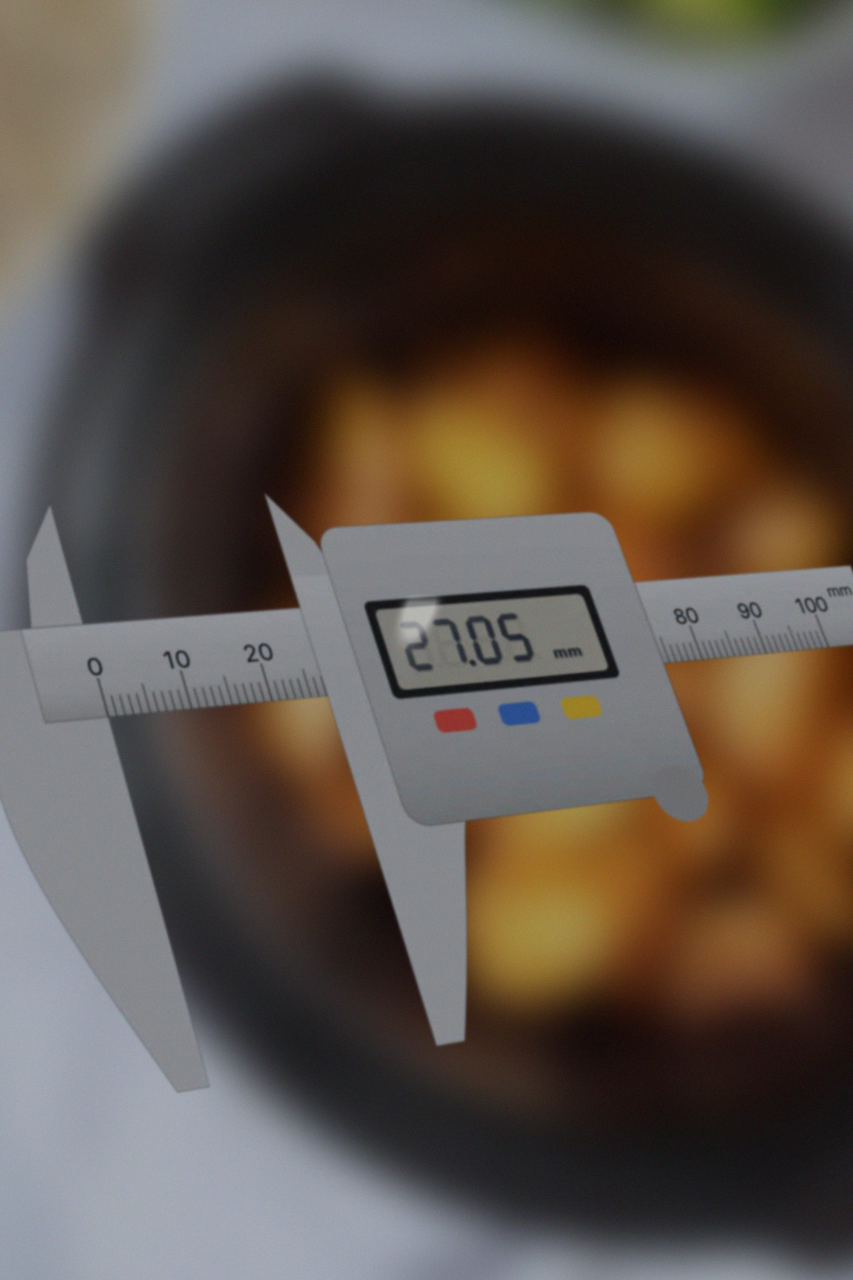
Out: value=27.05 unit=mm
